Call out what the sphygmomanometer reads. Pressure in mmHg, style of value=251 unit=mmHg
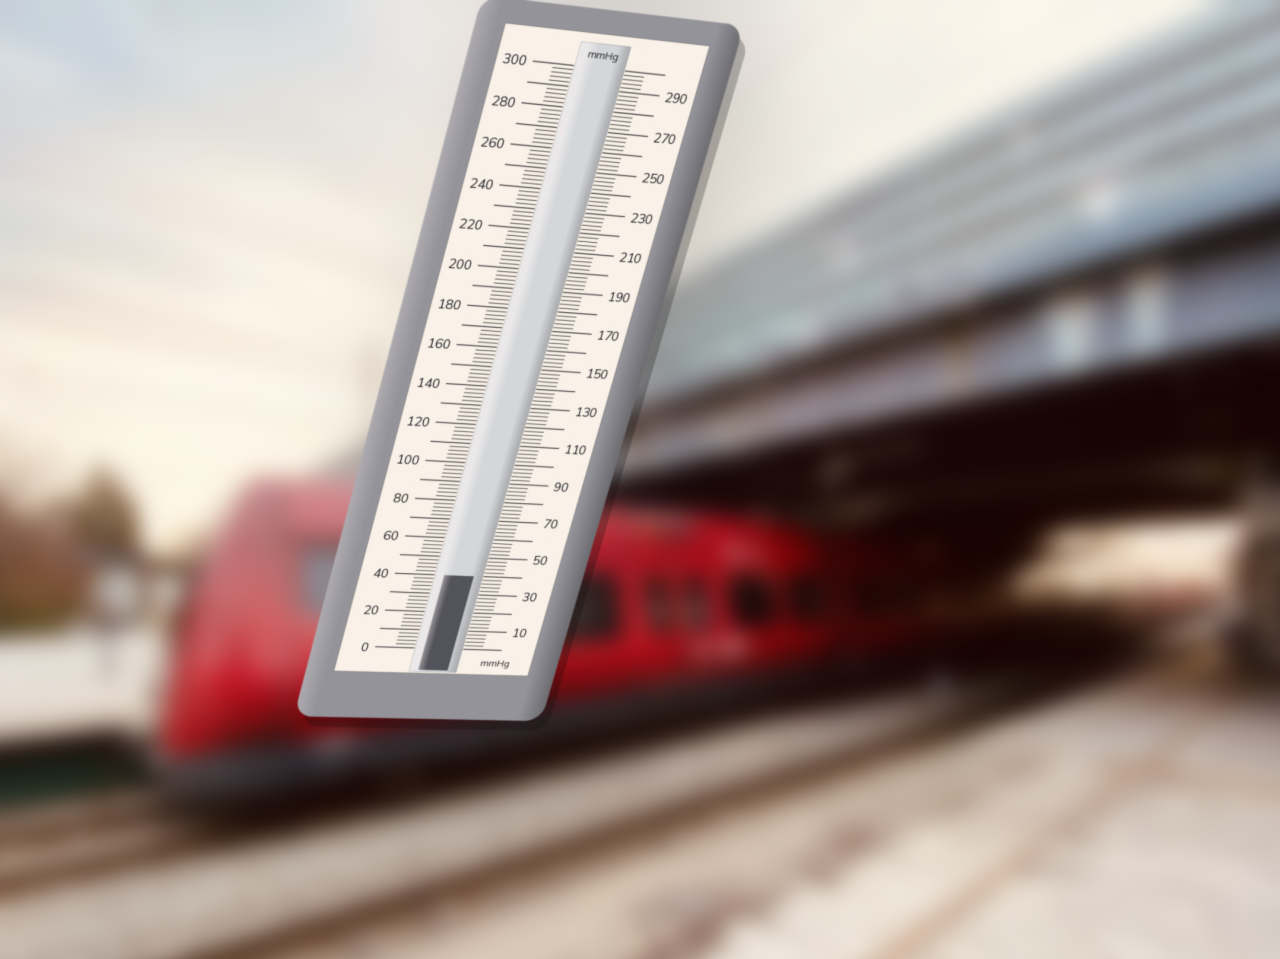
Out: value=40 unit=mmHg
